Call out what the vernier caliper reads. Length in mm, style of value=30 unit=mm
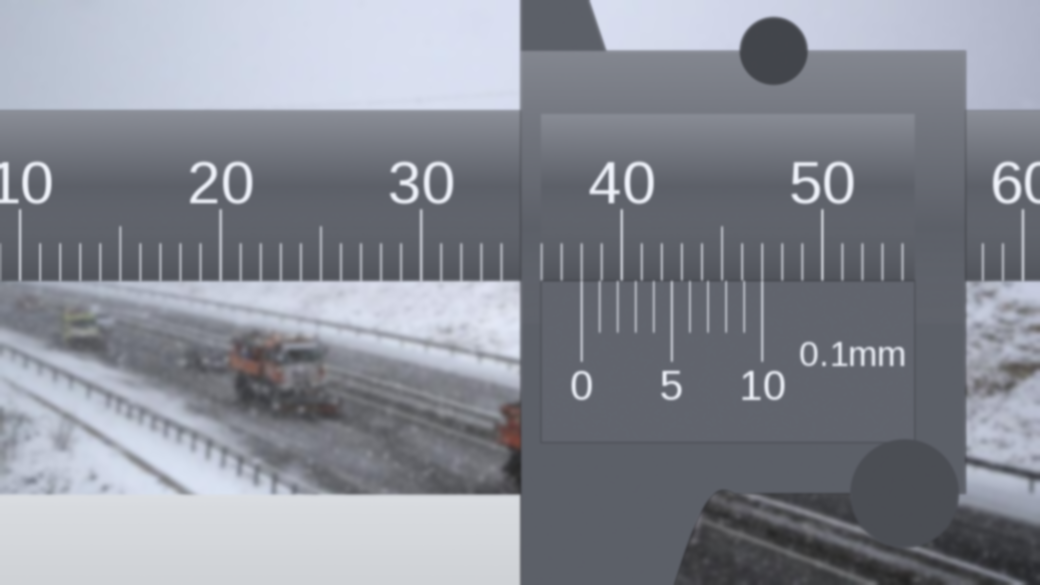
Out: value=38.0 unit=mm
